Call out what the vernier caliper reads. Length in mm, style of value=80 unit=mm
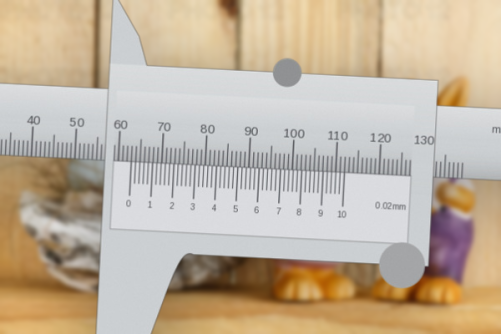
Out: value=63.0 unit=mm
